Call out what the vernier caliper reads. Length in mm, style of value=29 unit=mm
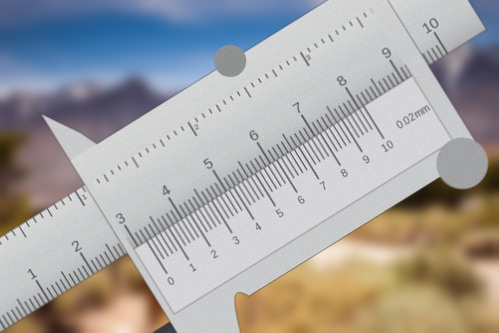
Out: value=32.0 unit=mm
